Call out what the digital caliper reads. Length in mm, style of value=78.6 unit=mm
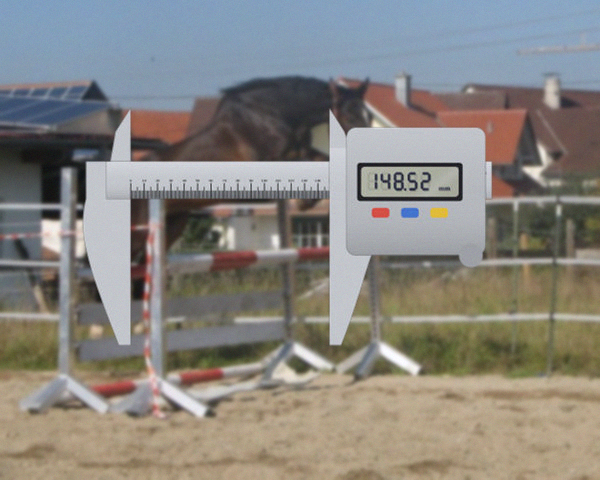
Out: value=148.52 unit=mm
